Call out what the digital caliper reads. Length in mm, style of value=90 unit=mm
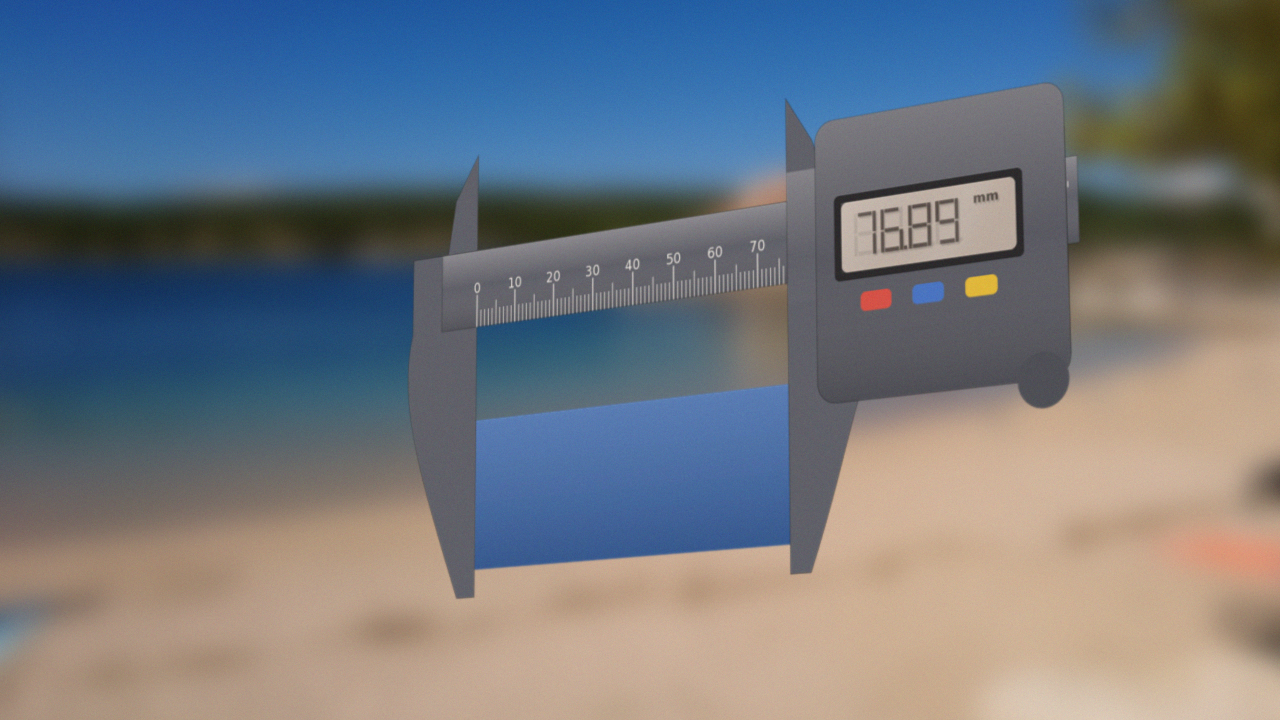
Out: value=76.89 unit=mm
